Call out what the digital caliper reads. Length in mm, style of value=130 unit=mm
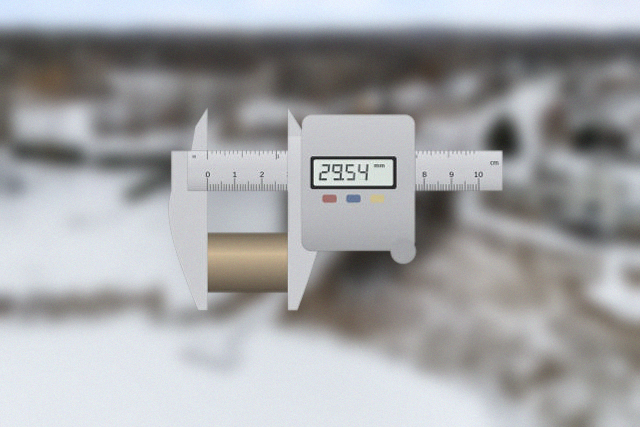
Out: value=29.54 unit=mm
